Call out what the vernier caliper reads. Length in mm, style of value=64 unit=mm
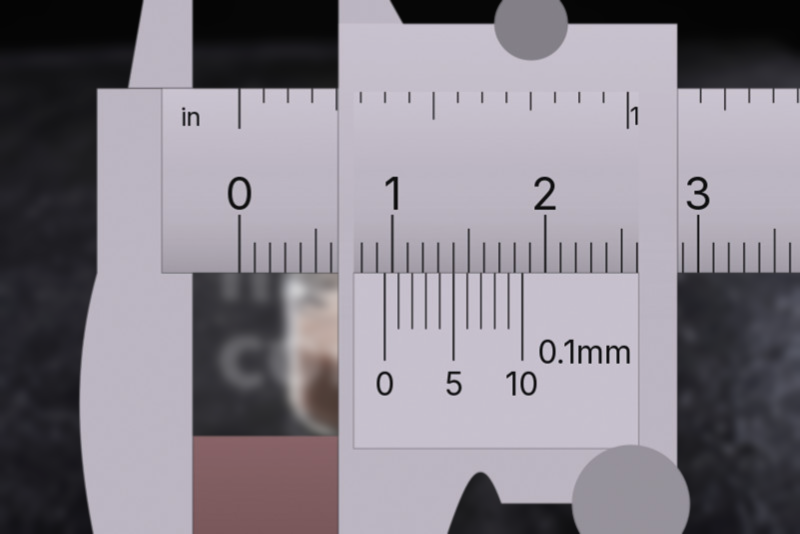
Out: value=9.5 unit=mm
